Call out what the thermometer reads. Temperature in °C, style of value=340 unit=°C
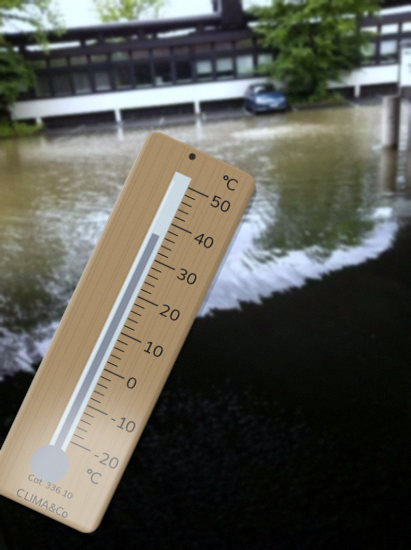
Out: value=36 unit=°C
